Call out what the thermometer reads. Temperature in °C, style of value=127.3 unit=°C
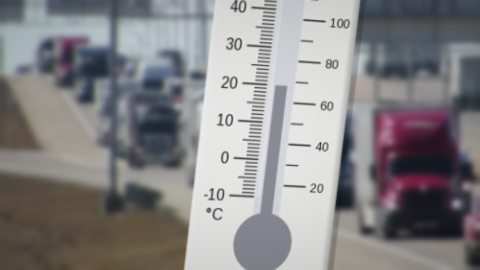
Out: value=20 unit=°C
